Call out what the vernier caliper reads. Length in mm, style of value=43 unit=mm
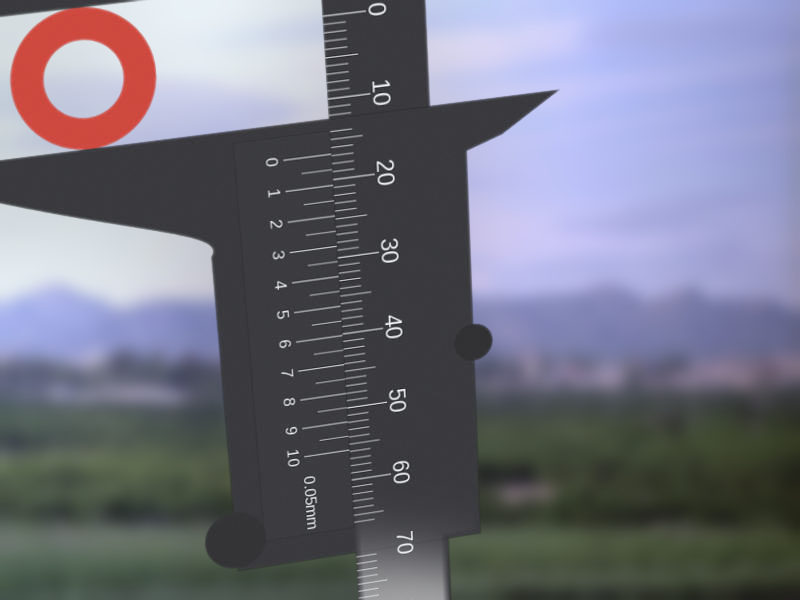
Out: value=16.8 unit=mm
